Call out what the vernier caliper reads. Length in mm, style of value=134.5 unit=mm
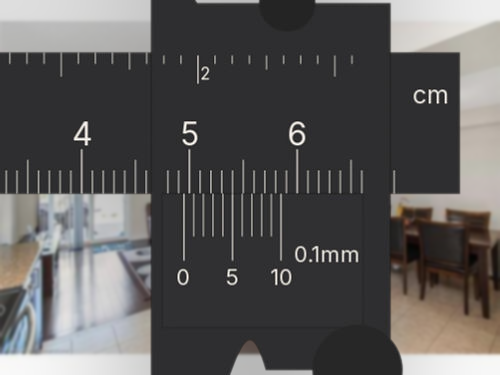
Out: value=49.5 unit=mm
